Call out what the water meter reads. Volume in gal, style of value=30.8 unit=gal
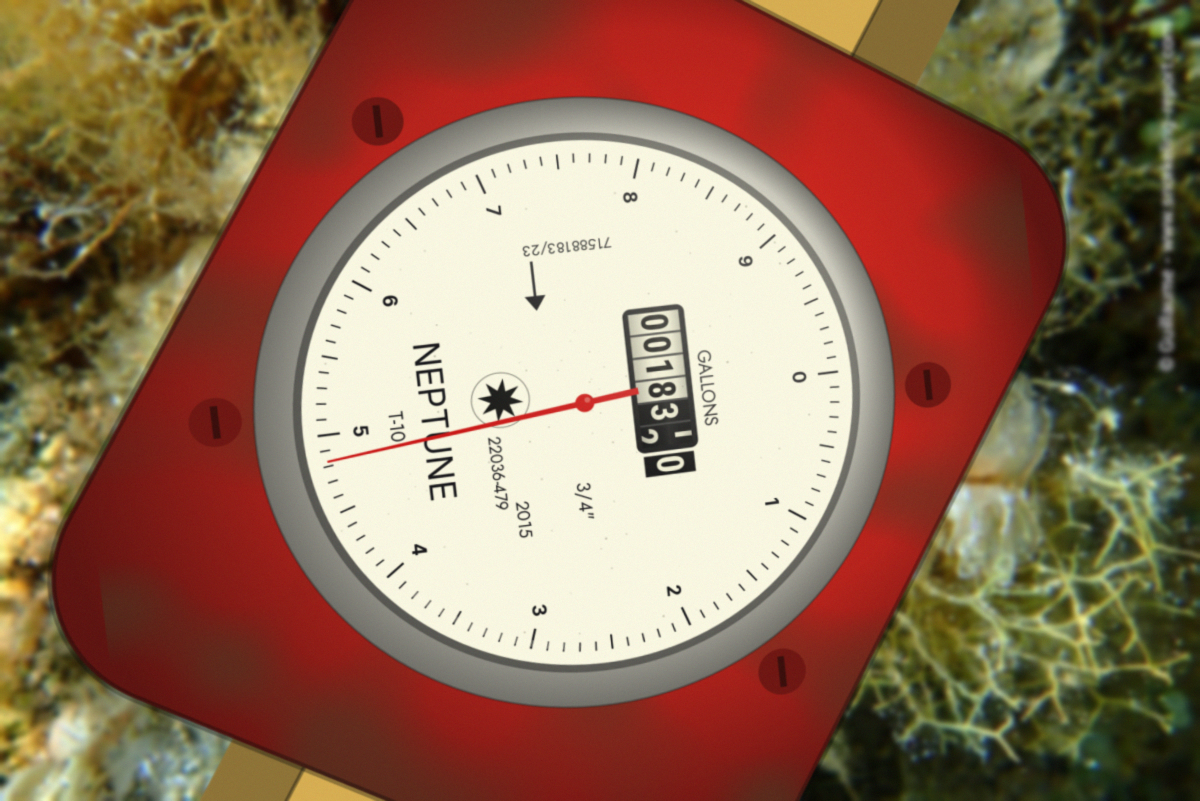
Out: value=18314.8 unit=gal
